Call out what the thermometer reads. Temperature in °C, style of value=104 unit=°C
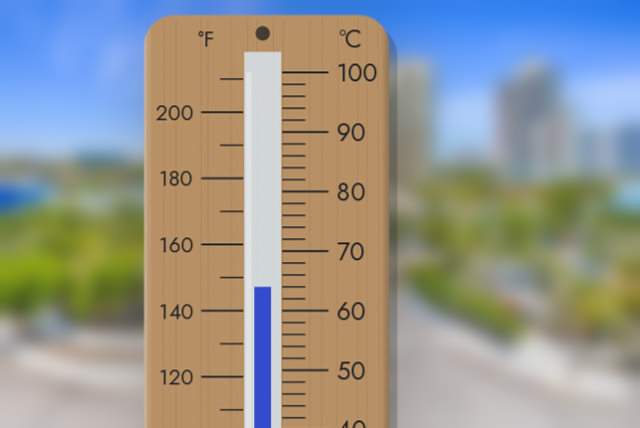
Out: value=64 unit=°C
